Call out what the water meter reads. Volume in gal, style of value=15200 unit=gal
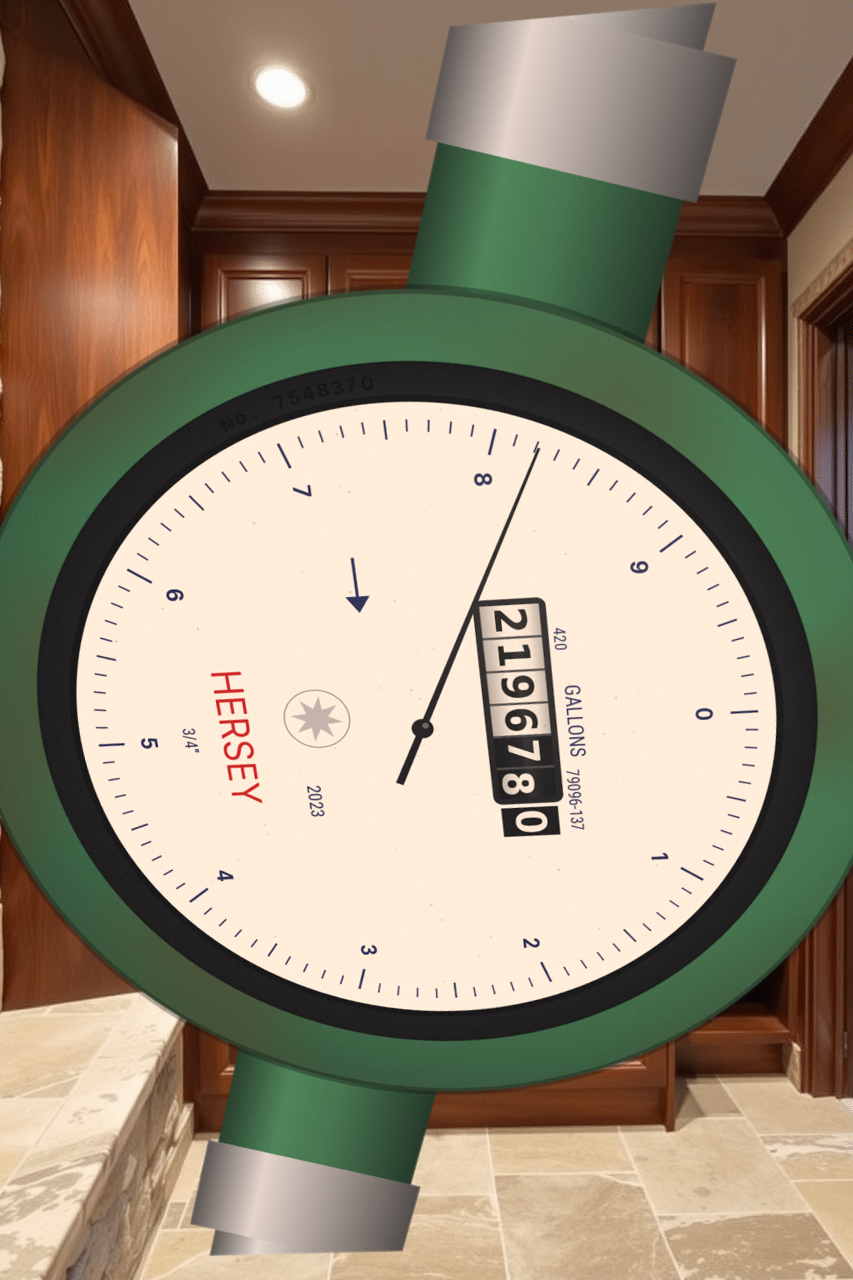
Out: value=2196778.2 unit=gal
